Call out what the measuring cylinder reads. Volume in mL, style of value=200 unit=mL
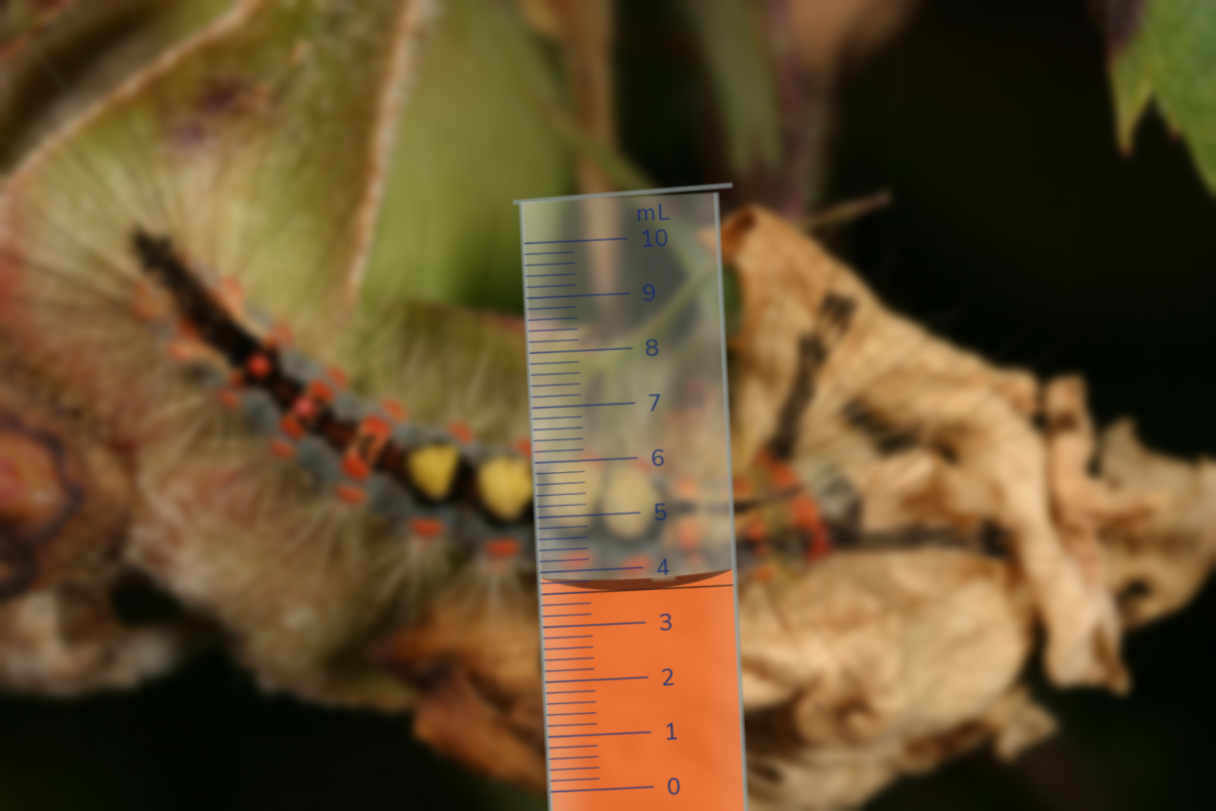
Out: value=3.6 unit=mL
